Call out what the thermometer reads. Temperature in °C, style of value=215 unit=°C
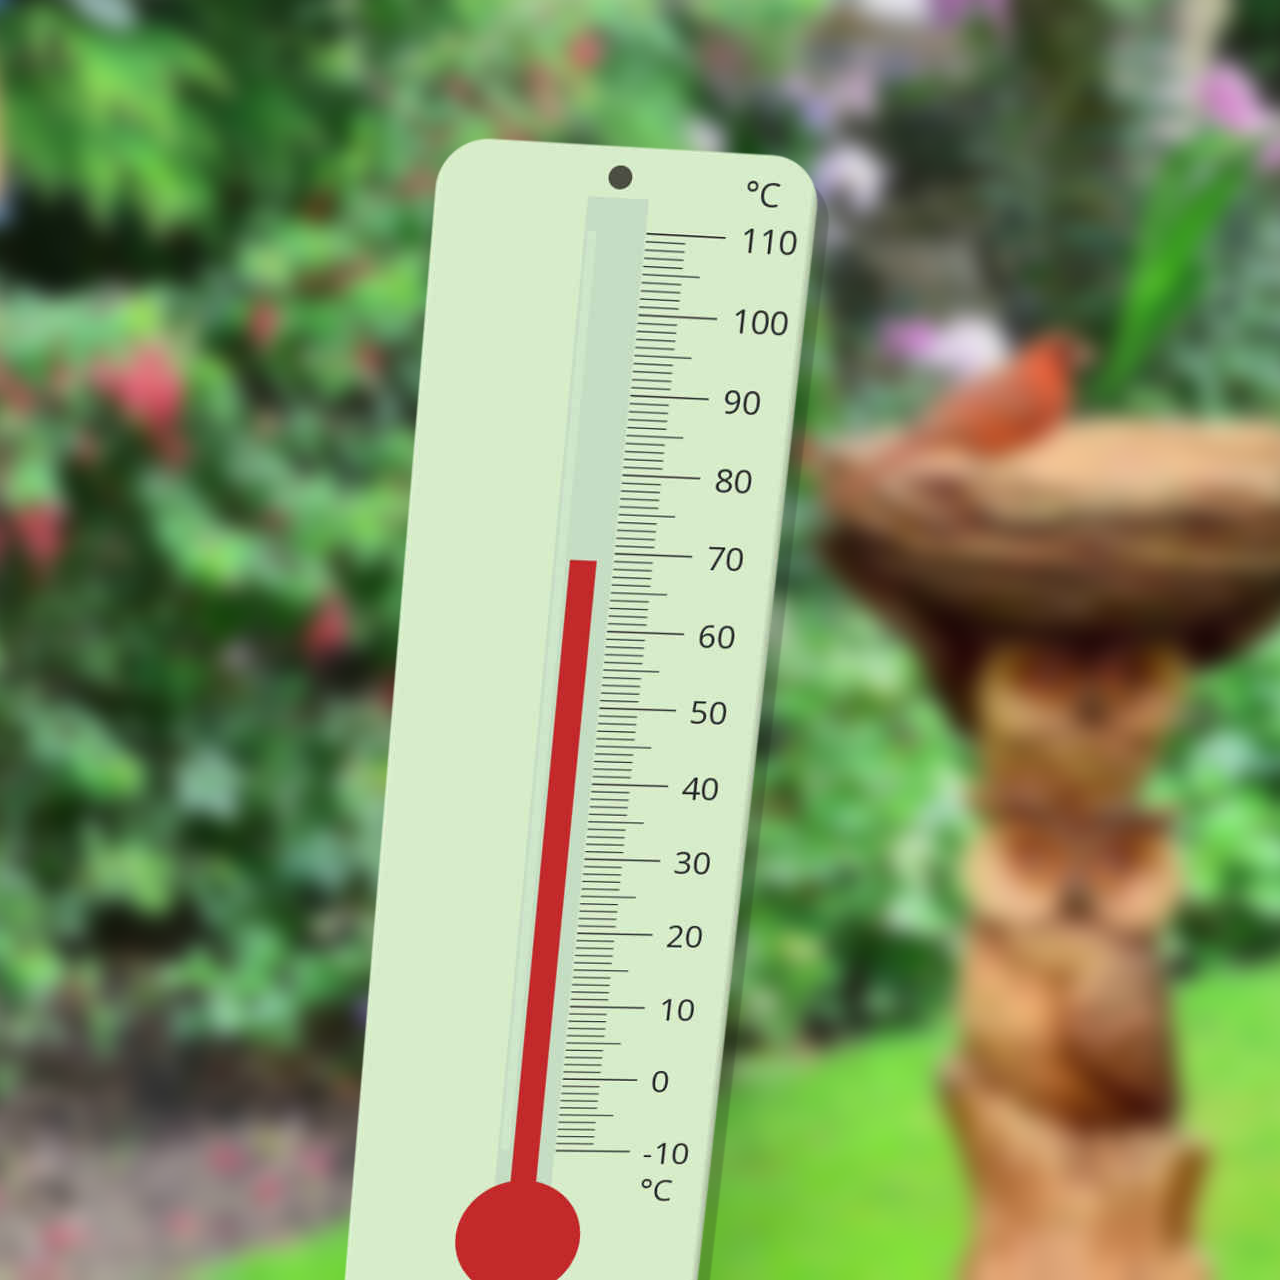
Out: value=69 unit=°C
